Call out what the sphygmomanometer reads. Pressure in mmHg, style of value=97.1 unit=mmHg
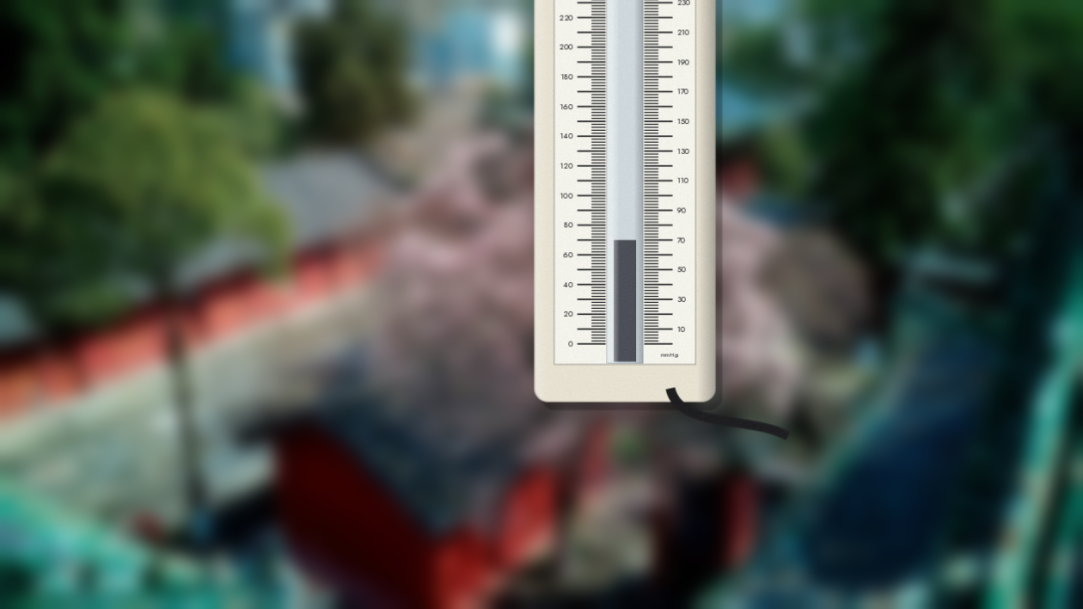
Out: value=70 unit=mmHg
